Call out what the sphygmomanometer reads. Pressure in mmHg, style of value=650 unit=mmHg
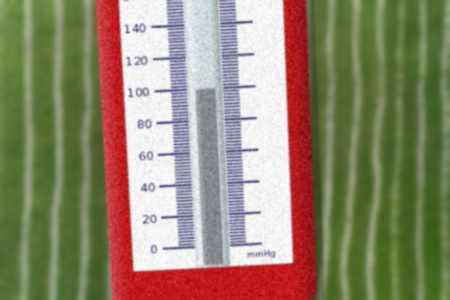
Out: value=100 unit=mmHg
